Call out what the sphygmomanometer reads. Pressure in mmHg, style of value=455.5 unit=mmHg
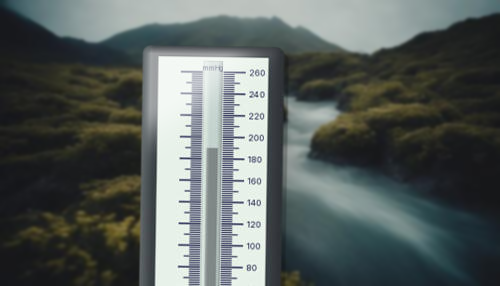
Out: value=190 unit=mmHg
